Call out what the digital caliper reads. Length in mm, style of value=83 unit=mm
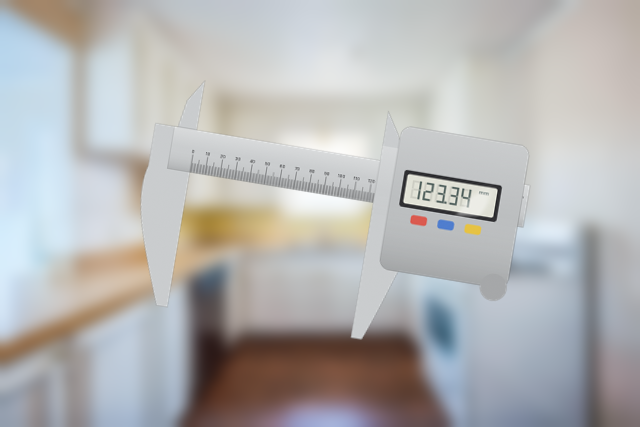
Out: value=123.34 unit=mm
